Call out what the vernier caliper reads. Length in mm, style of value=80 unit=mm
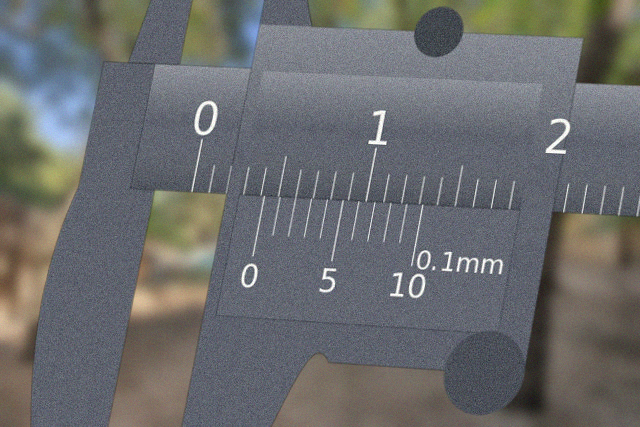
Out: value=4.2 unit=mm
